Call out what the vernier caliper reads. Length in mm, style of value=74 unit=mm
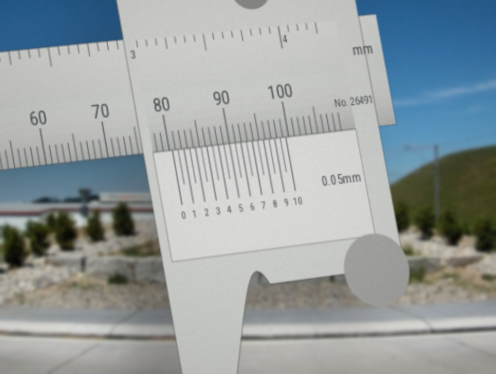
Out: value=80.5 unit=mm
